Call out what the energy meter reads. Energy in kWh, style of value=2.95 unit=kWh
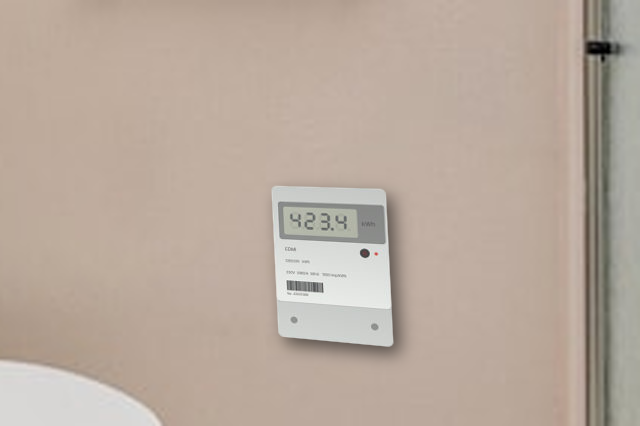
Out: value=423.4 unit=kWh
